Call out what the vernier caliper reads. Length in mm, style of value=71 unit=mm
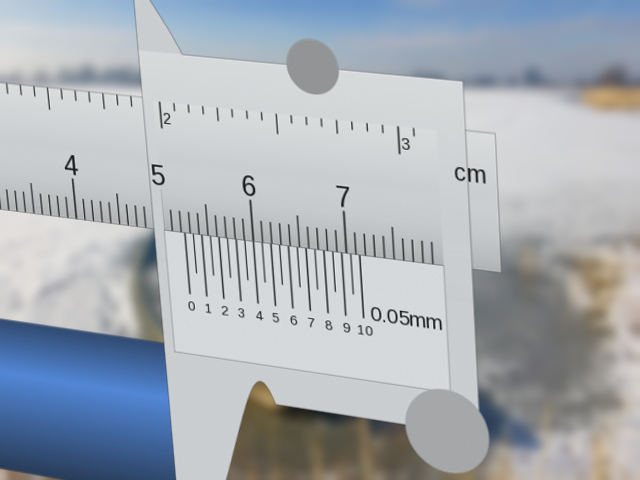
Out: value=52.4 unit=mm
